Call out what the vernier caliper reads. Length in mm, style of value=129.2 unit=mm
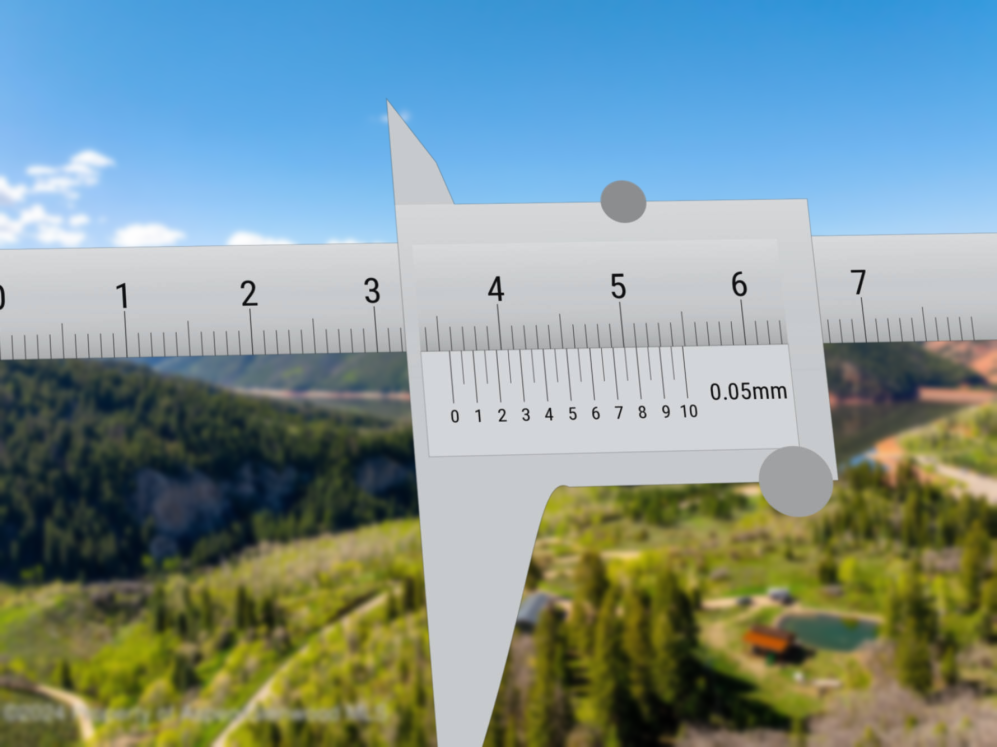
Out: value=35.8 unit=mm
